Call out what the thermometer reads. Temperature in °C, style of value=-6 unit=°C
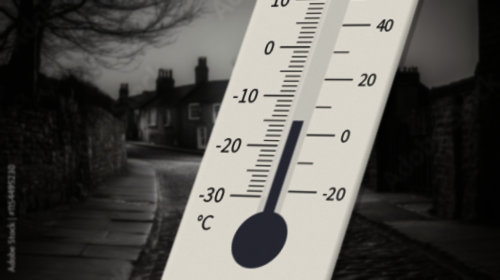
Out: value=-15 unit=°C
